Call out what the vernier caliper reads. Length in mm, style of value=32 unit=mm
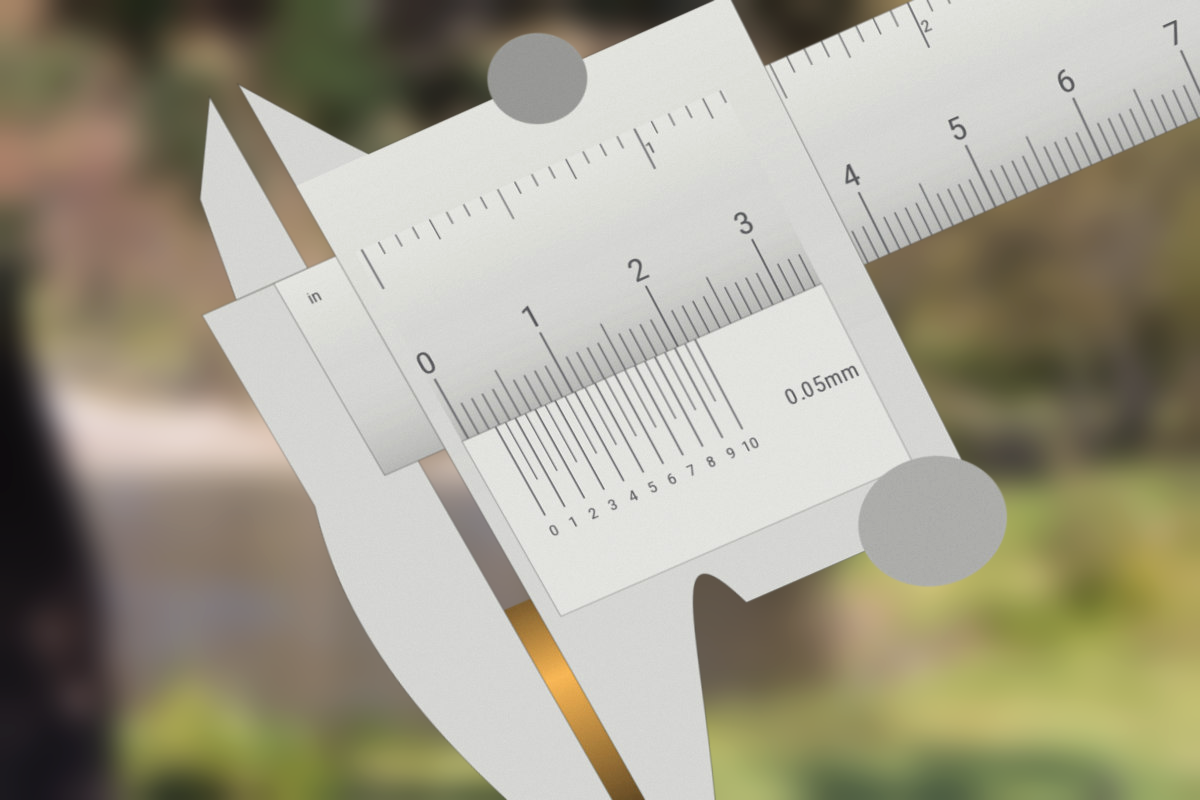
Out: value=2.6 unit=mm
